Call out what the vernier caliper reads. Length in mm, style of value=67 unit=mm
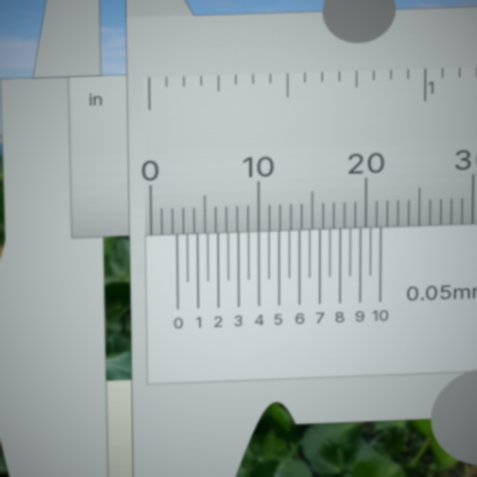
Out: value=2.4 unit=mm
